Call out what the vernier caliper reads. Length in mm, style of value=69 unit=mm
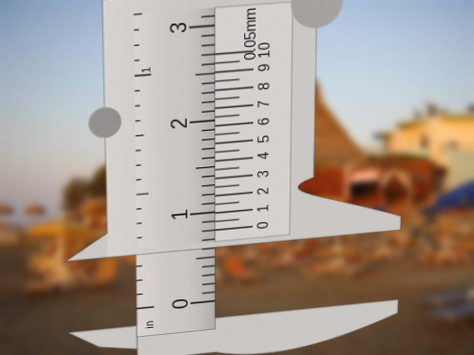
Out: value=8.0 unit=mm
